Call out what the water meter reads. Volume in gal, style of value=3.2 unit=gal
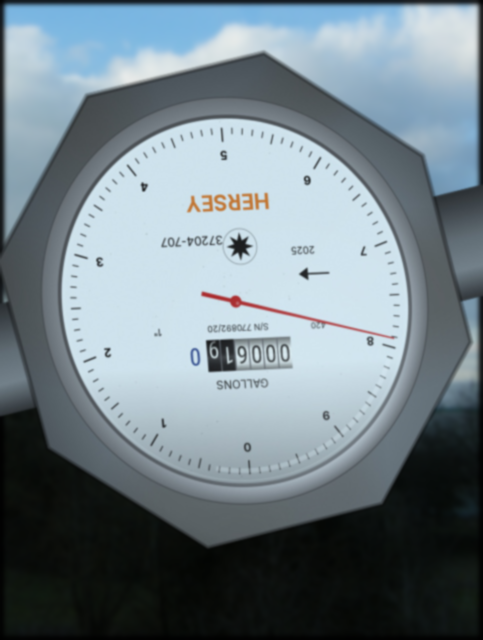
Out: value=6187.9 unit=gal
